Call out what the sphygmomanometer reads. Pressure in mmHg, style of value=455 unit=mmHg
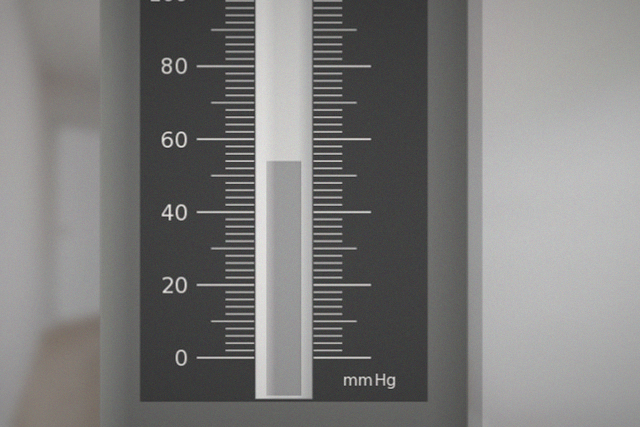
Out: value=54 unit=mmHg
